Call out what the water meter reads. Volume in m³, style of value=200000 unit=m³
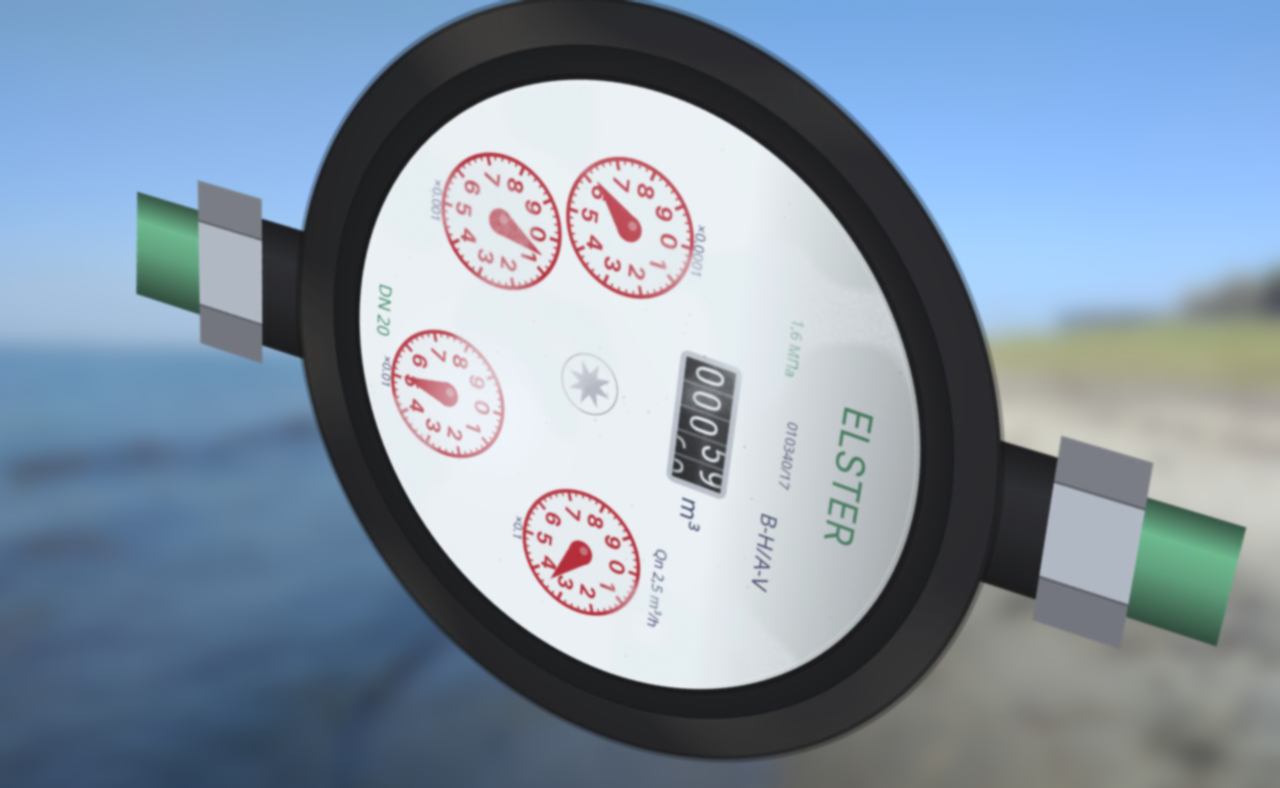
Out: value=59.3506 unit=m³
